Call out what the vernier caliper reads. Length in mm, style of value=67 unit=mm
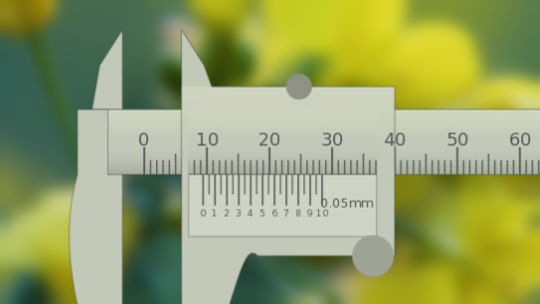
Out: value=9.4 unit=mm
